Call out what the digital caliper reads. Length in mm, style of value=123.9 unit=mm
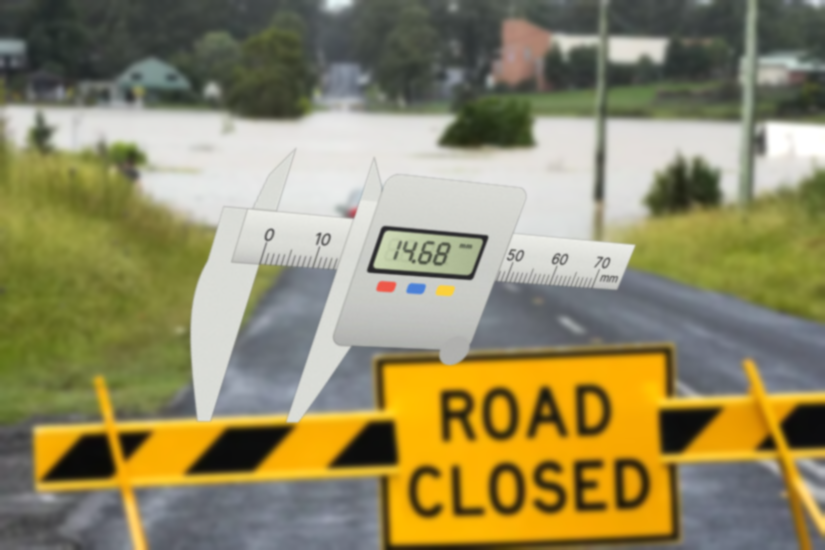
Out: value=14.68 unit=mm
